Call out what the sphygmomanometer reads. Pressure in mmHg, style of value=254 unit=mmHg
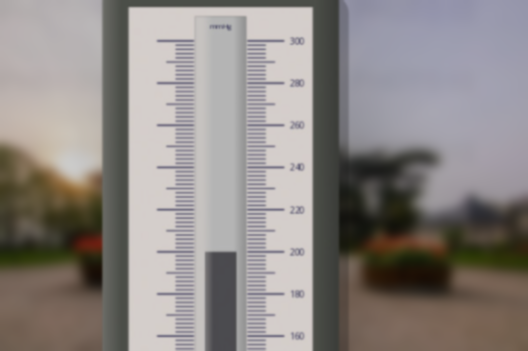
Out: value=200 unit=mmHg
